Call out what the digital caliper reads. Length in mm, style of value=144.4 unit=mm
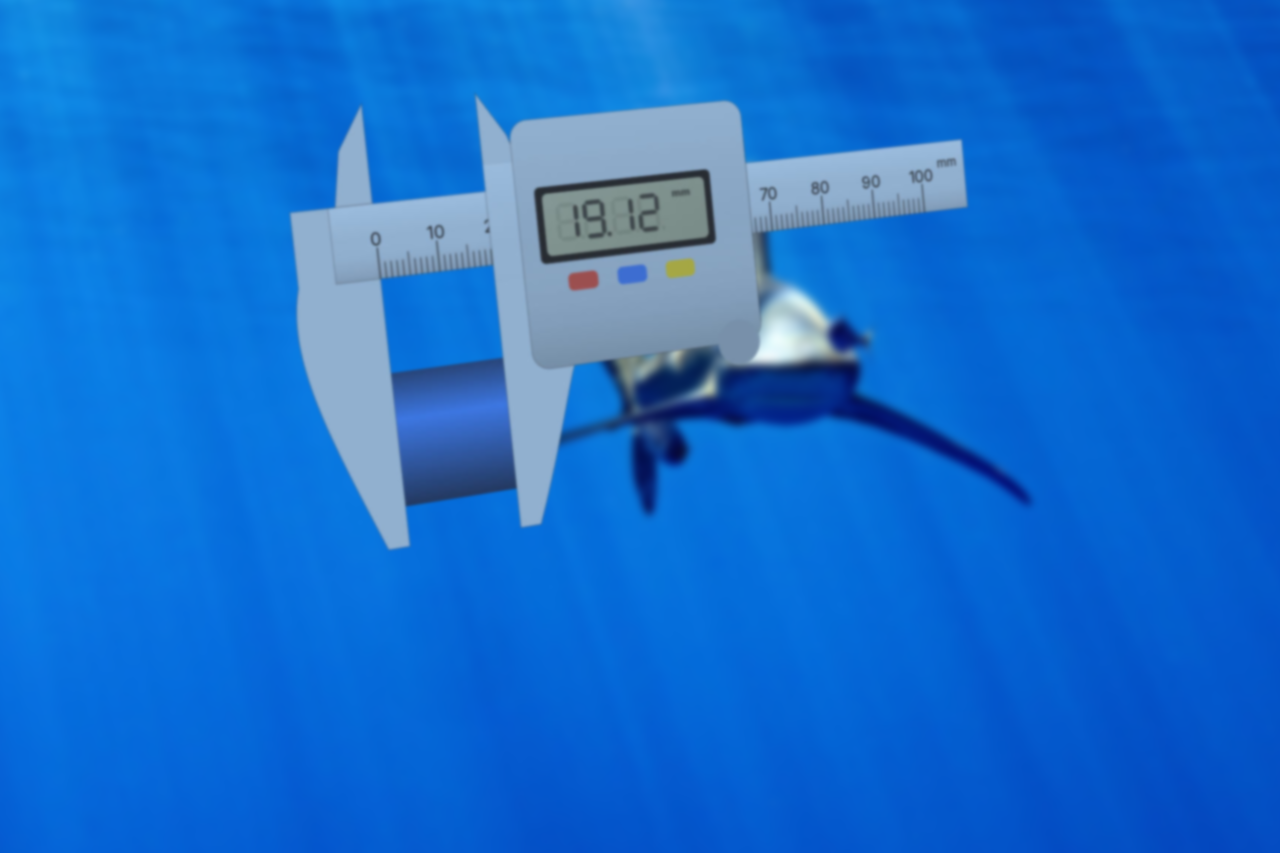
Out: value=19.12 unit=mm
